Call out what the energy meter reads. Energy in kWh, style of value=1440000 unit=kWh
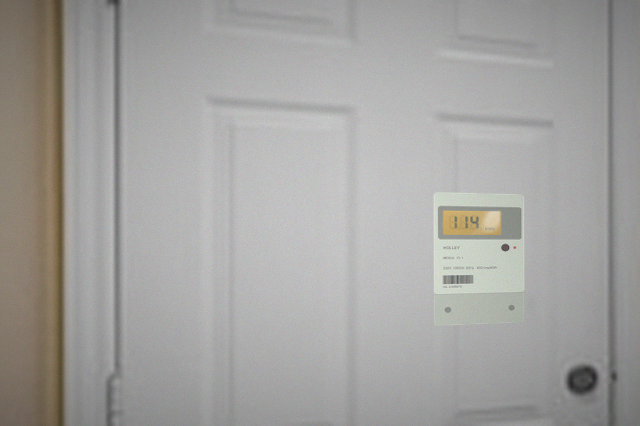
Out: value=114 unit=kWh
